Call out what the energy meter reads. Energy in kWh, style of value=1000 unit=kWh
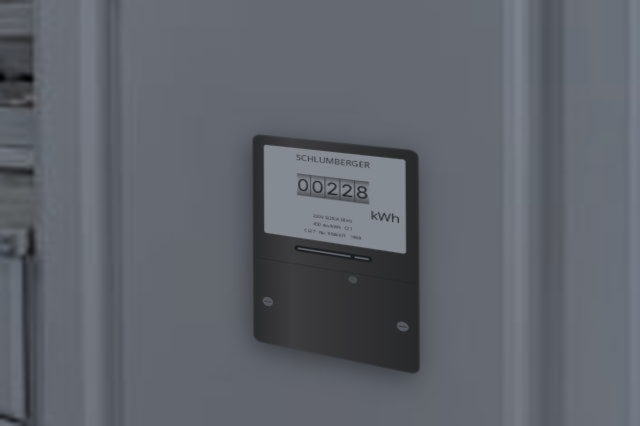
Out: value=228 unit=kWh
